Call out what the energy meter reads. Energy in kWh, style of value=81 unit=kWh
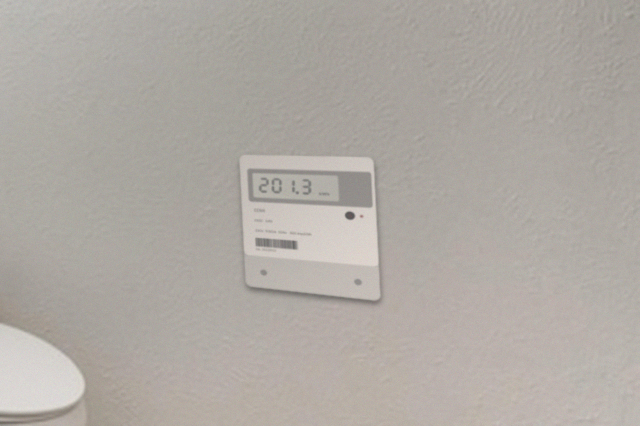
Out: value=201.3 unit=kWh
